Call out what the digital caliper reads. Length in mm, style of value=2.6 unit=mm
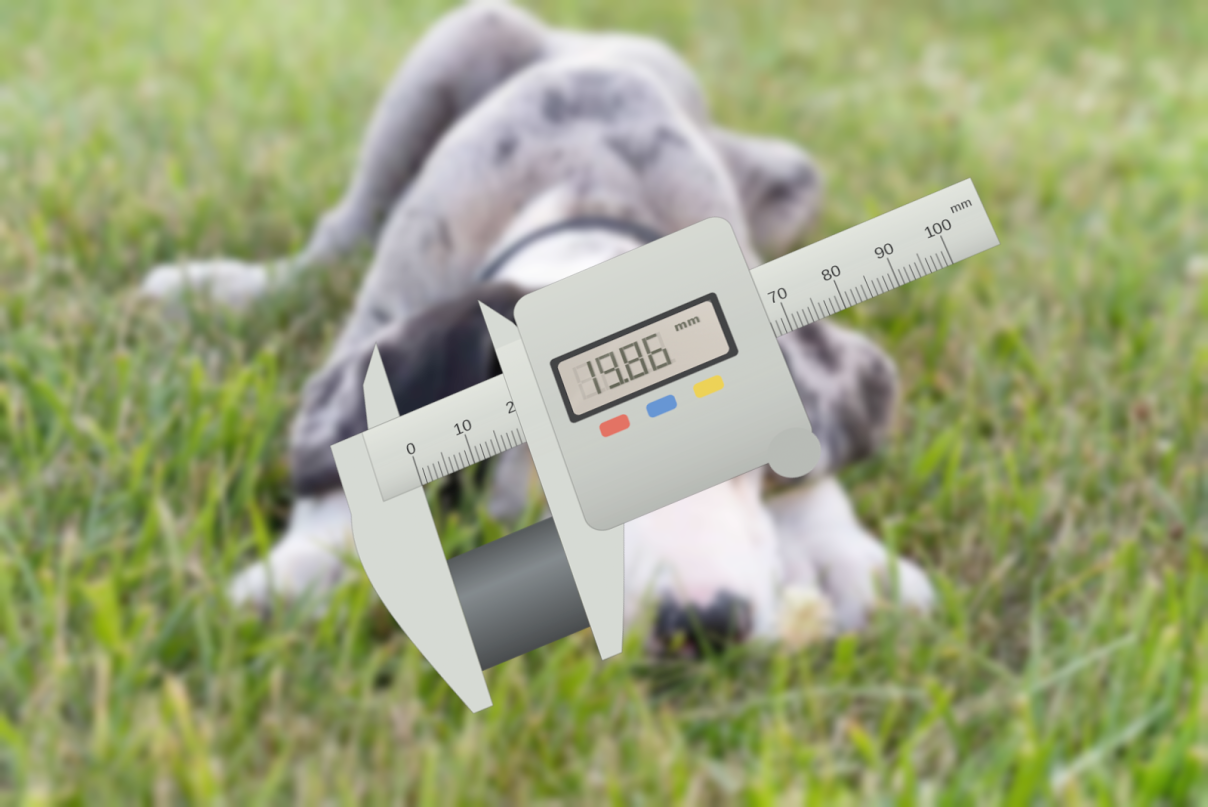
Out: value=19.86 unit=mm
